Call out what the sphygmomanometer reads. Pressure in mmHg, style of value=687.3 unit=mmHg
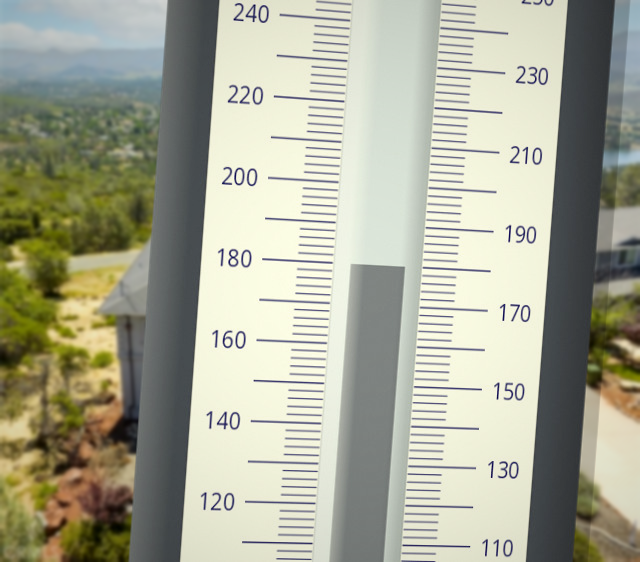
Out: value=180 unit=mmHg
